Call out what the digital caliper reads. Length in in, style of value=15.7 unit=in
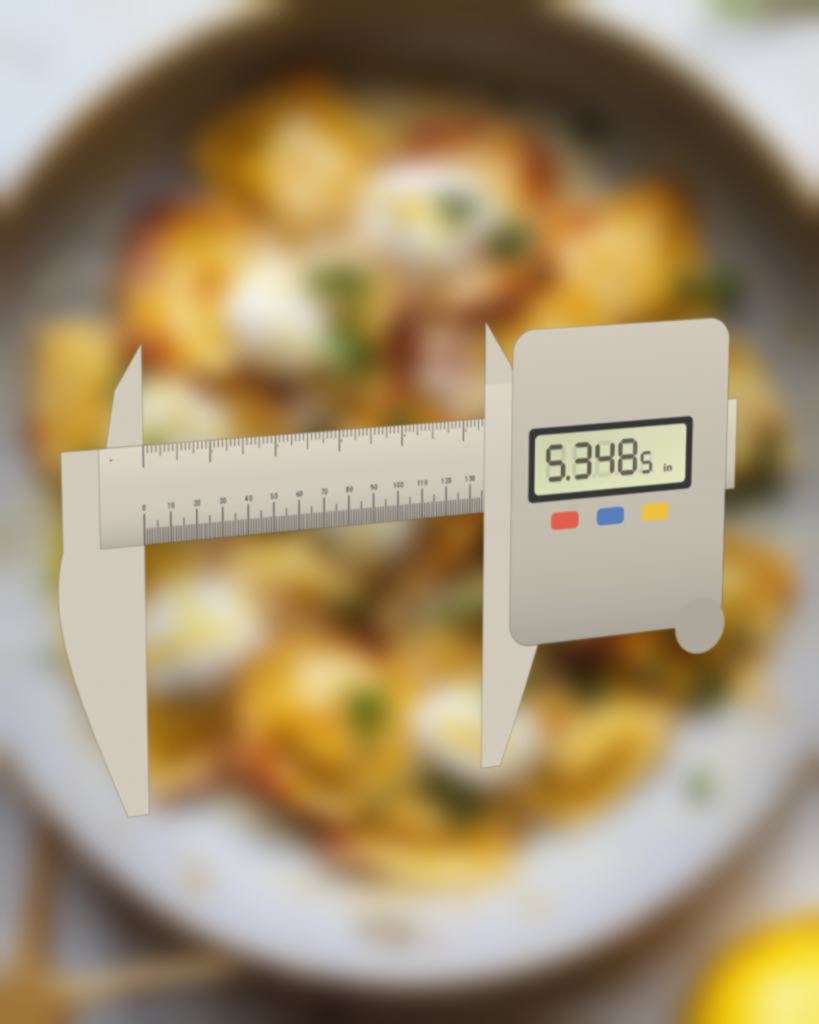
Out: value=5.3485 unit=in
